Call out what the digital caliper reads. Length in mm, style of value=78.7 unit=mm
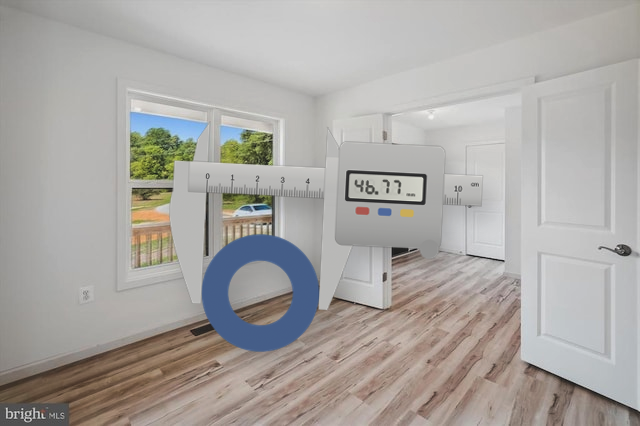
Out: value=46.77 unit=mm
